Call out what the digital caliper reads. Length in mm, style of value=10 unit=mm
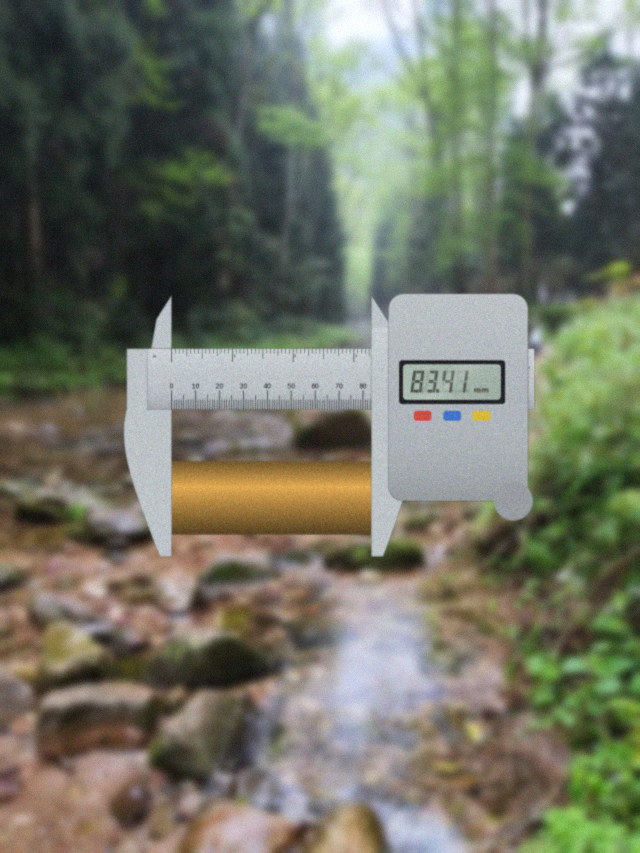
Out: value=83.41 unit=mm
